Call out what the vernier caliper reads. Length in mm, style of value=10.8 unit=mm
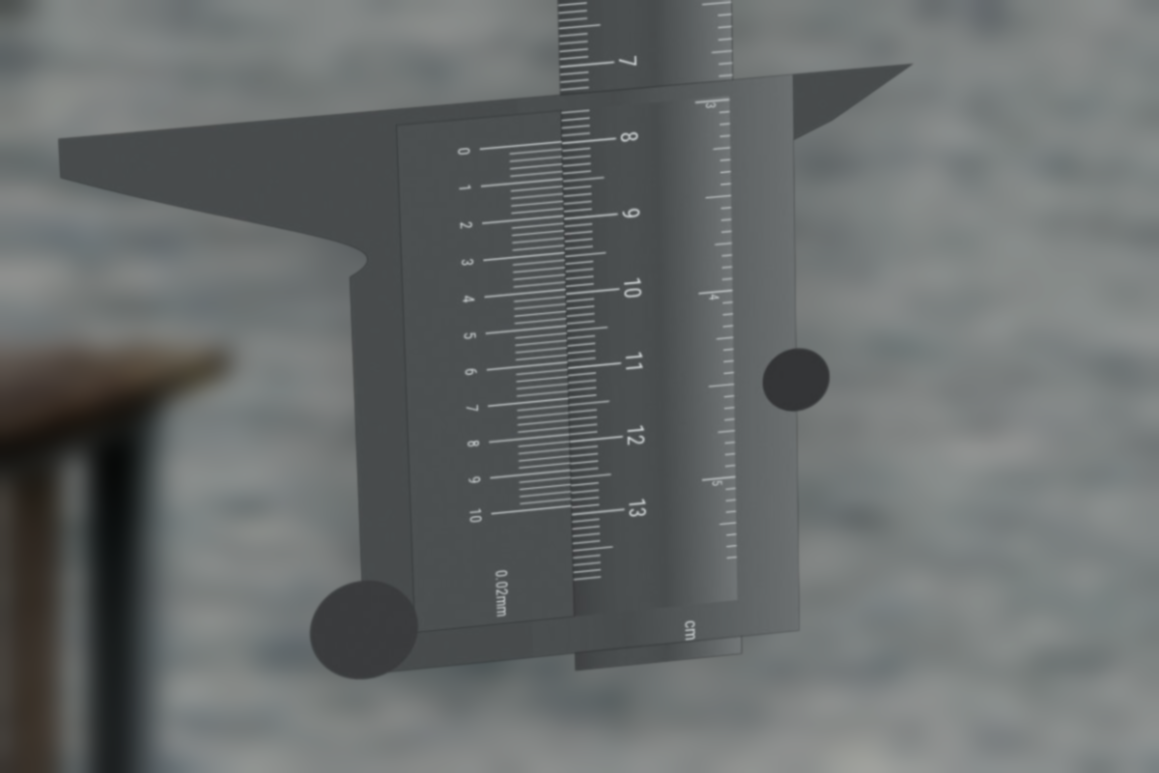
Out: value=79.8 unit=mm
